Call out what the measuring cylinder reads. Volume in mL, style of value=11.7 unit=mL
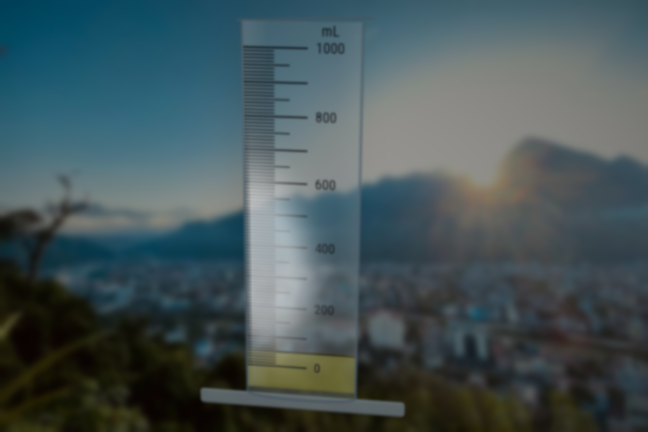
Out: value=50 unit=mL
